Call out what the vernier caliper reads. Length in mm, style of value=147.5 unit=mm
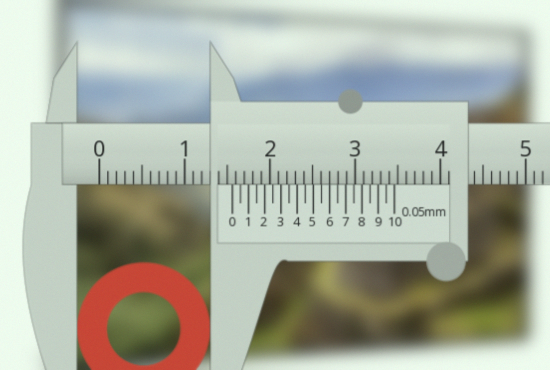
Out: value=15.6 unit=mm
